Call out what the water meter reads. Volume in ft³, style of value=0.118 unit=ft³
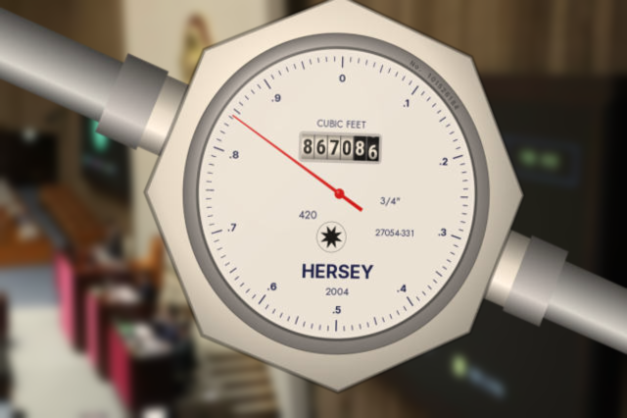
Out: value=867085.84 unit=ft³
